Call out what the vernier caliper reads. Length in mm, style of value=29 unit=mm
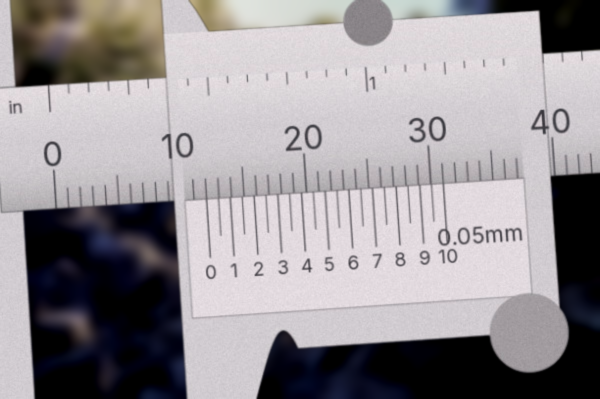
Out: value=12.0 unit=mm
